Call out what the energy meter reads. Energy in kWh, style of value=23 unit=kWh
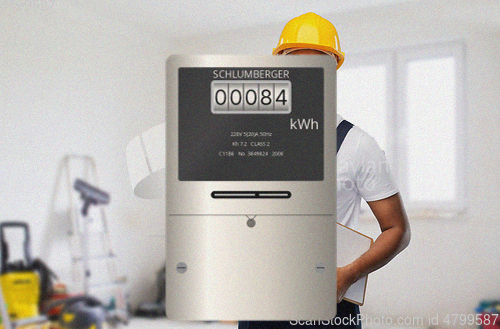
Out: value=84 unit=kWh
